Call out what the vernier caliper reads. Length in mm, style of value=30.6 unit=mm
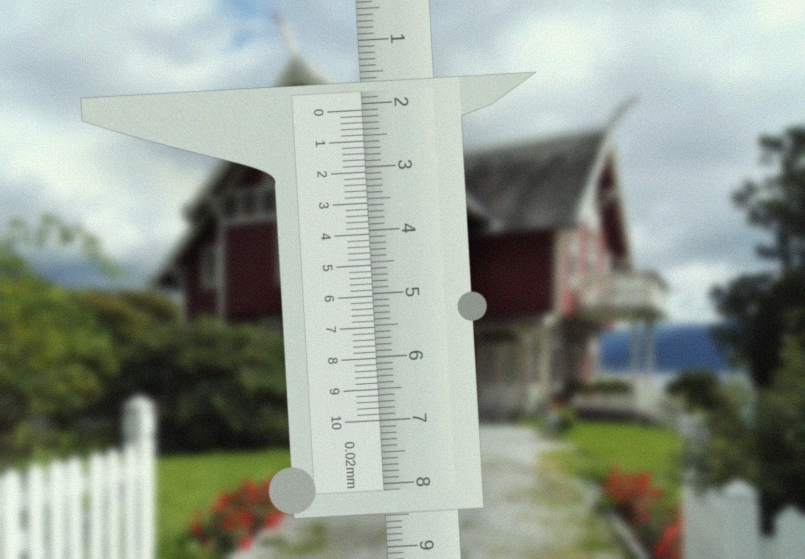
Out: value=21.0 unit=mm
